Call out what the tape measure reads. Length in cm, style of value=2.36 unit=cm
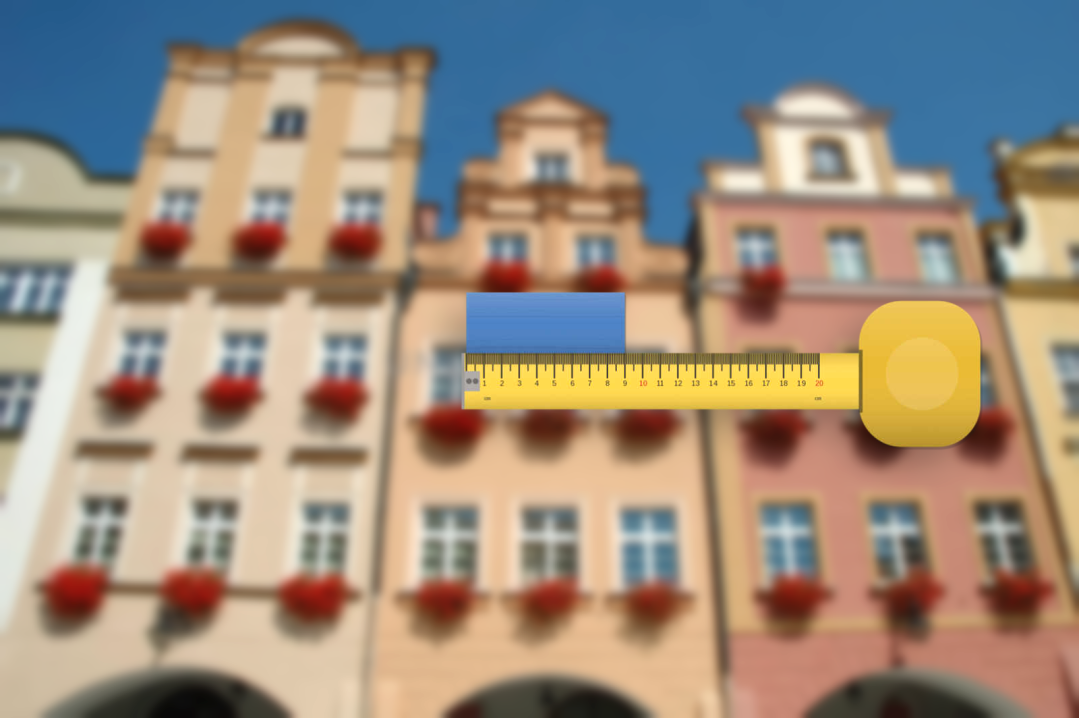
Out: value=9 unit=cm
